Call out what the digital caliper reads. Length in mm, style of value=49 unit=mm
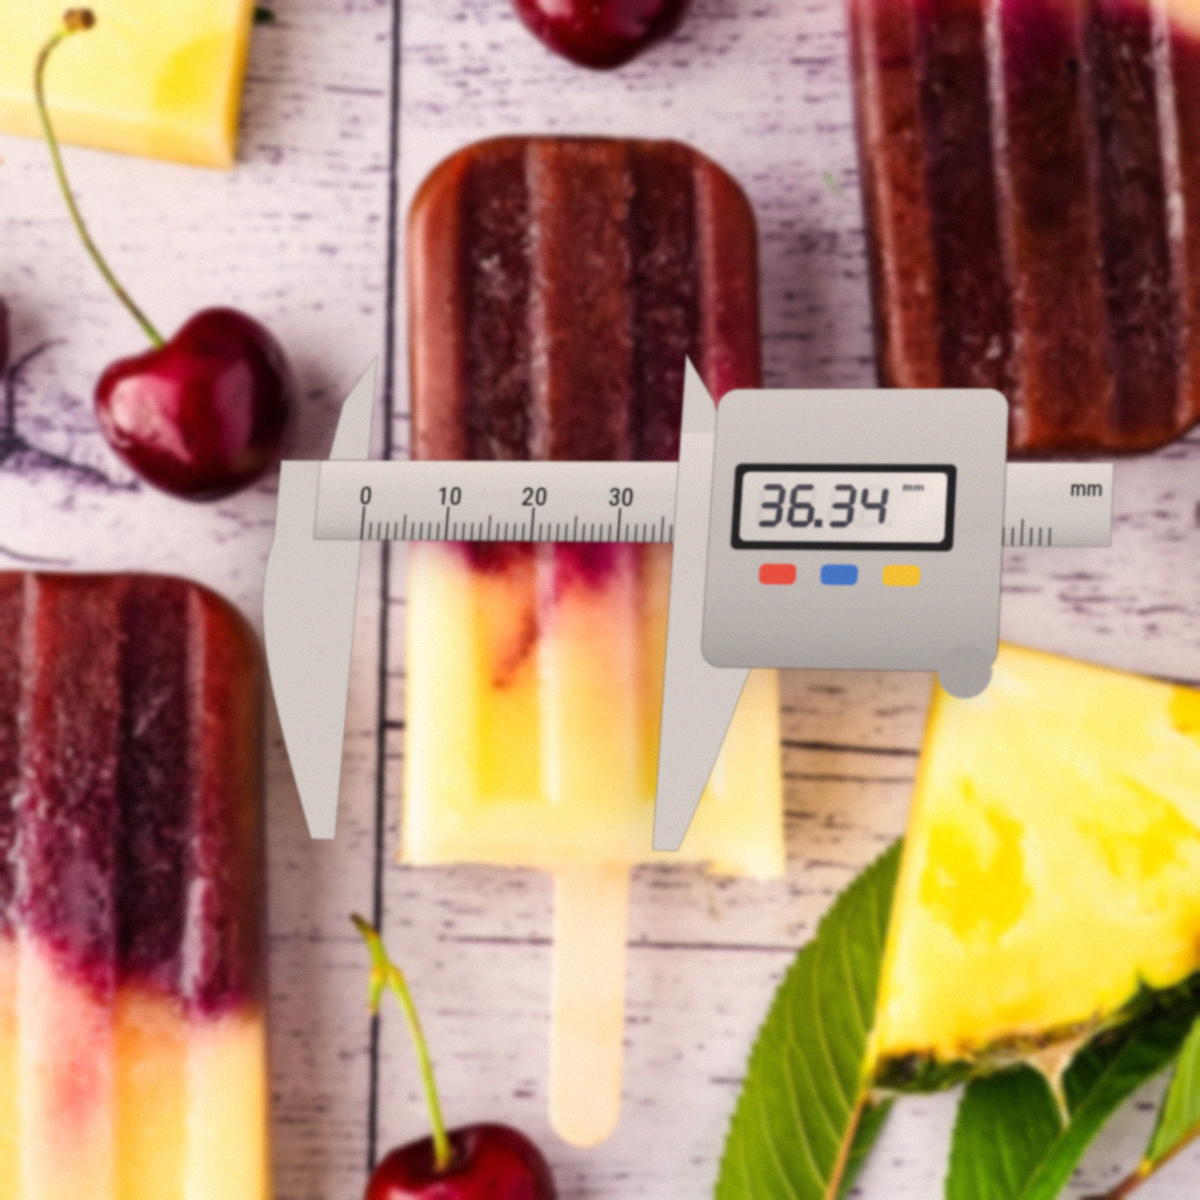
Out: value=36.34 unit=mm
